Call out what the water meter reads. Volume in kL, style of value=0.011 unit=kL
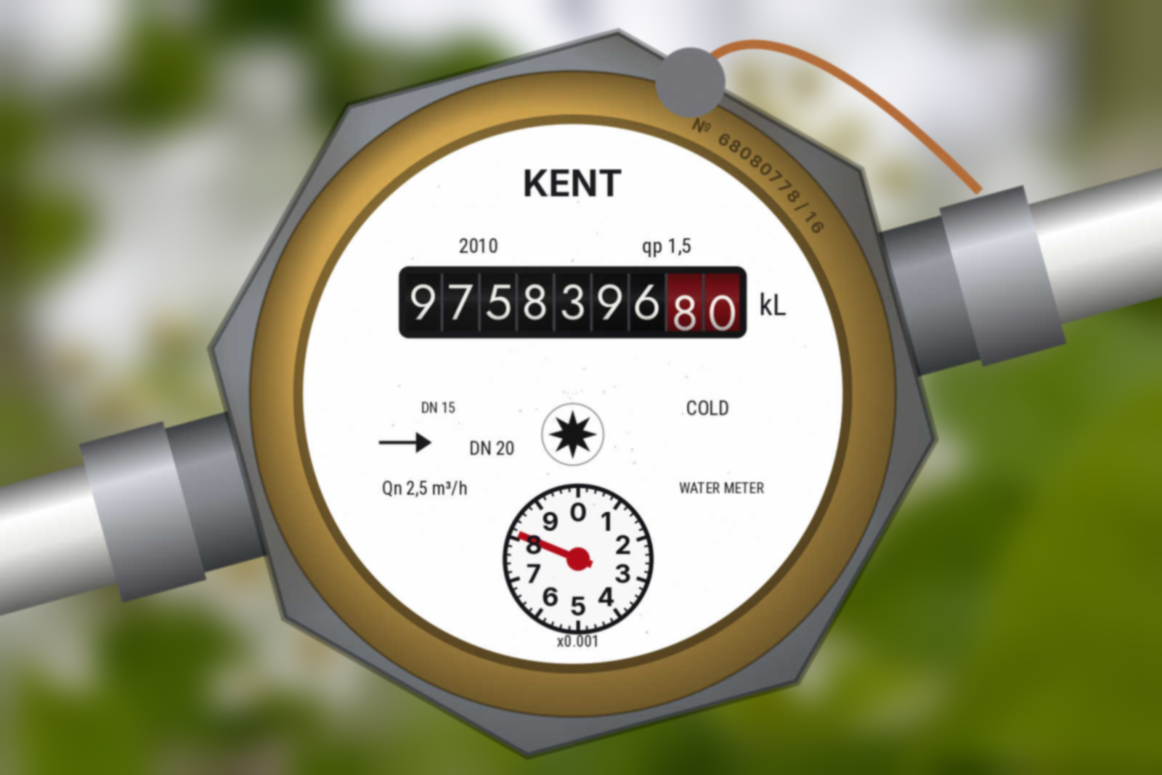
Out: value=9758396.798 unit=kL
